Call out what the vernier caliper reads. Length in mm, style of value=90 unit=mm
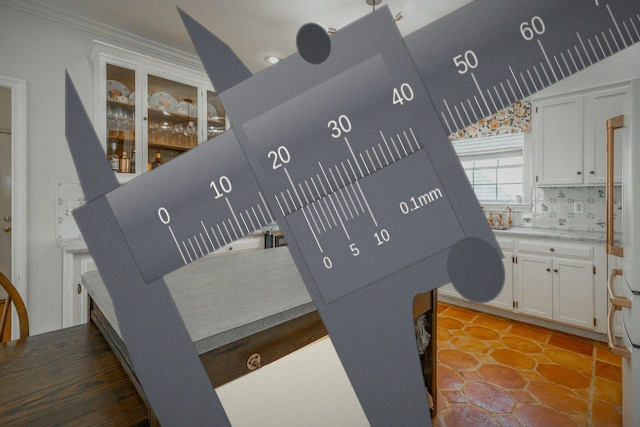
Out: value=19.8 unit=mm
